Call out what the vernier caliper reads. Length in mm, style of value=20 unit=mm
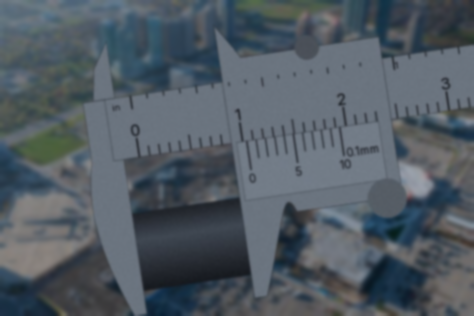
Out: value=10.4 unit=mm
